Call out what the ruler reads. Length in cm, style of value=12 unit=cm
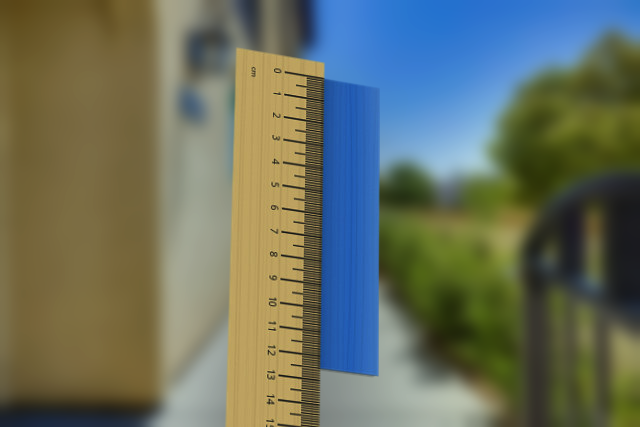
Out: value=12.5 unit=cm
